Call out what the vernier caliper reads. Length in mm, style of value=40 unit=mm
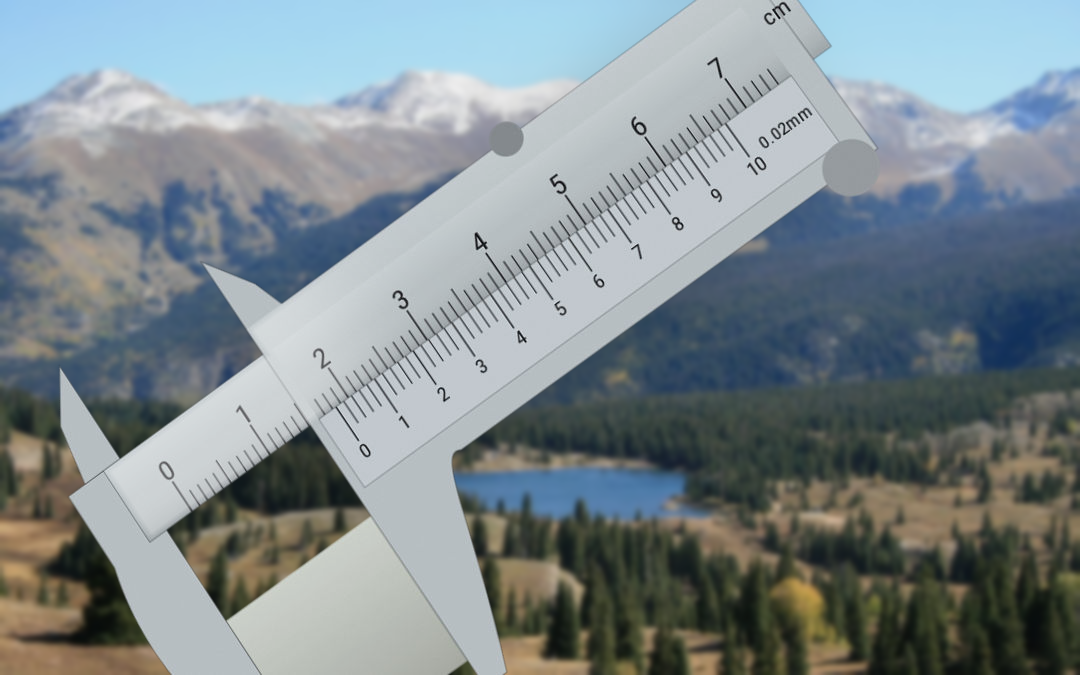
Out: value=18.4 unit=mm
